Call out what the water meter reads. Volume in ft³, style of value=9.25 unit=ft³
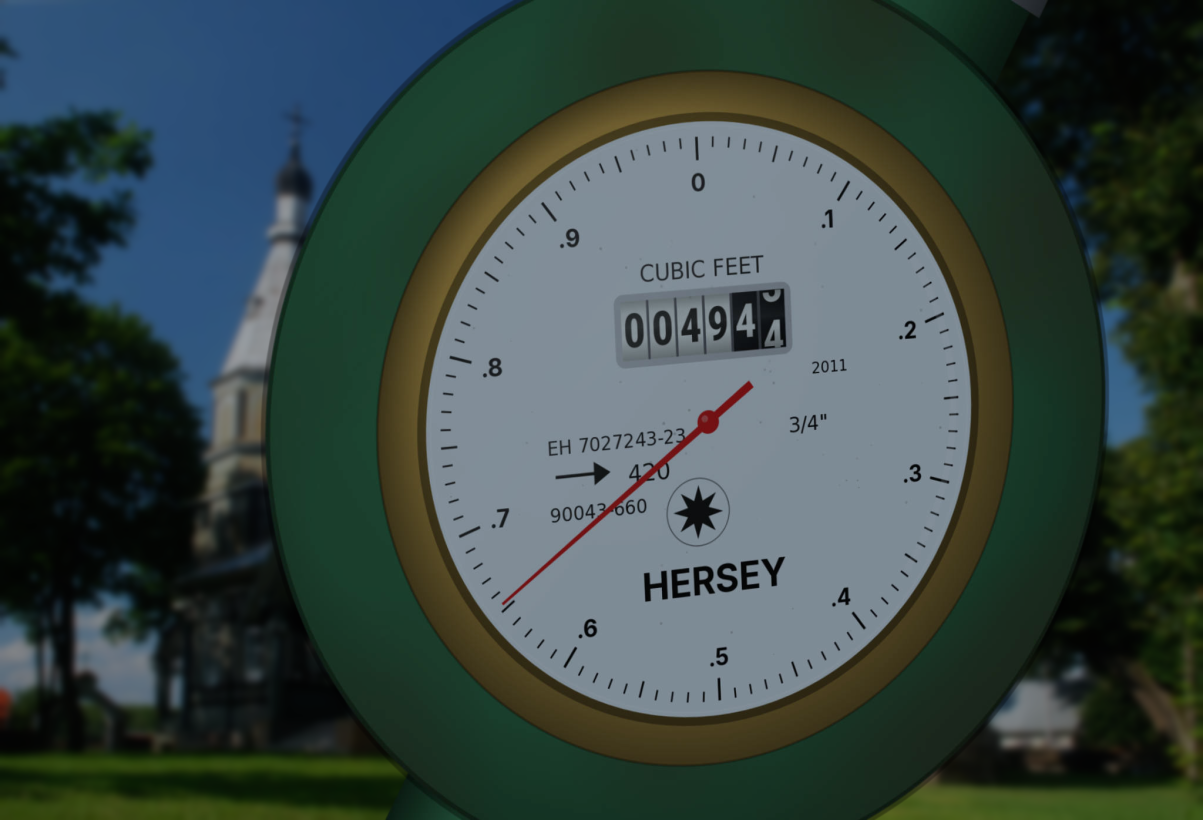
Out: value=4943.65 unit=ft³
